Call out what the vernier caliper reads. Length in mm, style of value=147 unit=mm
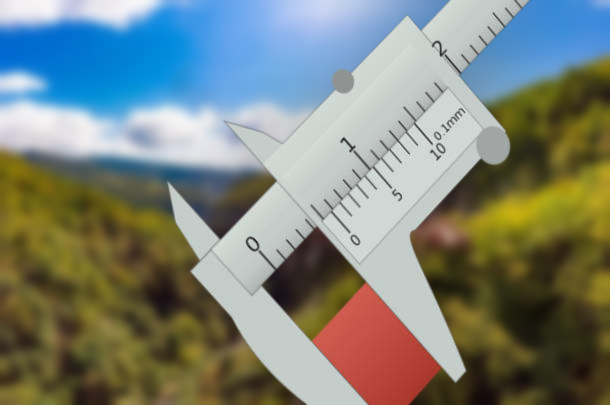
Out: value=5.8 unit=mm
